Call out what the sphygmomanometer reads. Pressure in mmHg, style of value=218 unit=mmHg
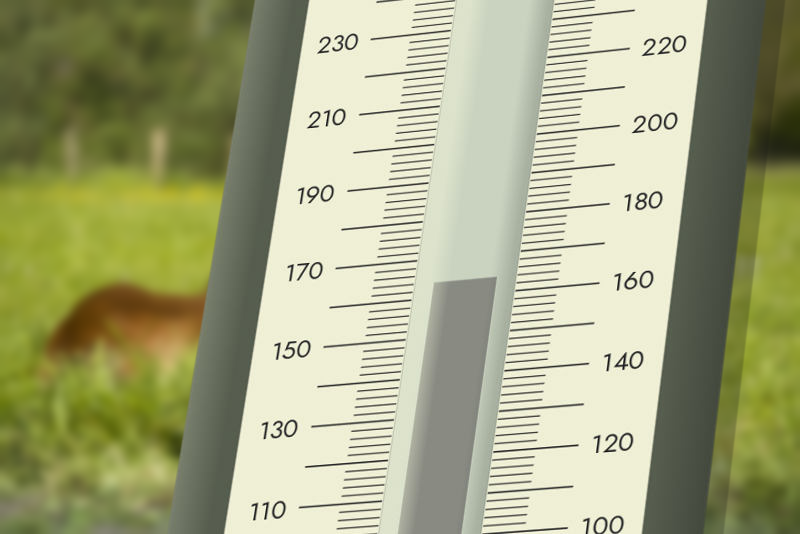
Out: value=164 unit=mmHg
